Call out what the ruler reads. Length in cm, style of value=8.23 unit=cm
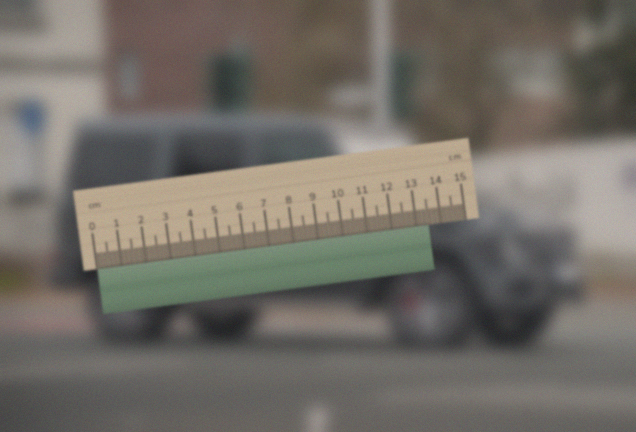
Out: value=13.5 unit=cm
